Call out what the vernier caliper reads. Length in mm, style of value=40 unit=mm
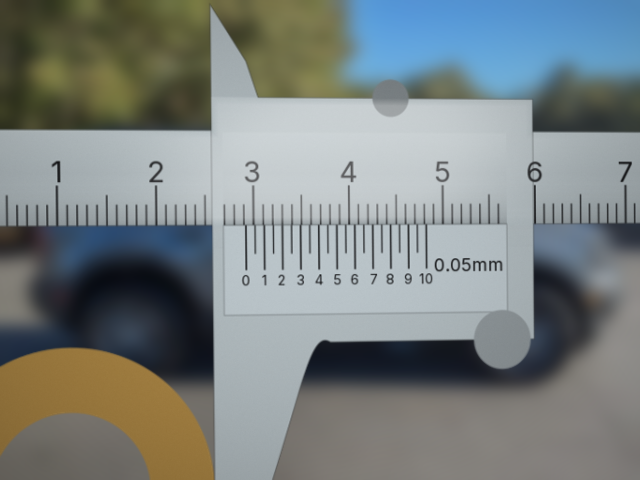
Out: value=29.2 unit=mm
